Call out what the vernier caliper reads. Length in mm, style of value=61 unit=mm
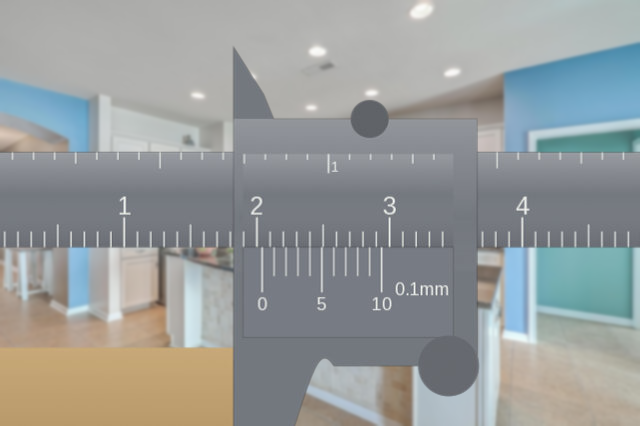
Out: value=20.4 unit=mm
